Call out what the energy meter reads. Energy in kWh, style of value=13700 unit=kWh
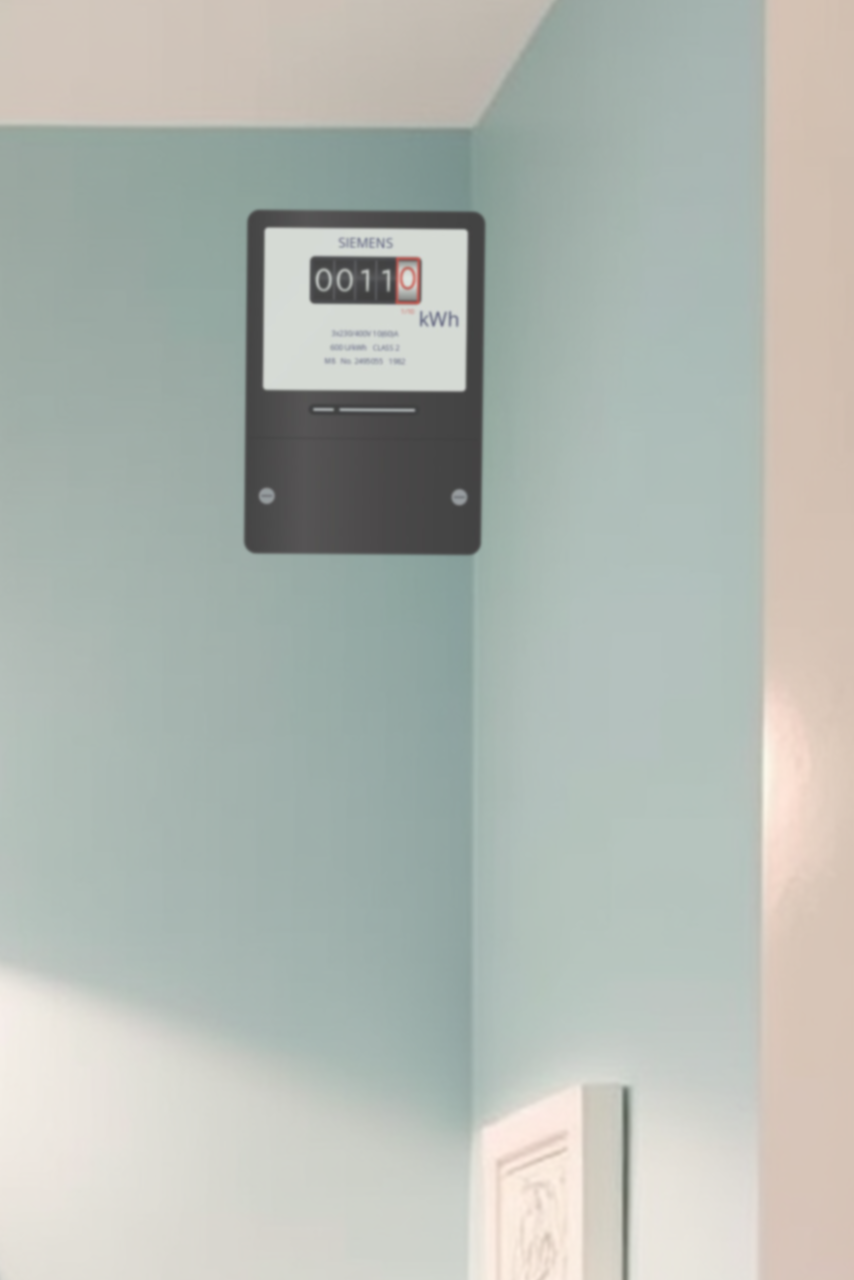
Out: value=11.0 unit=kWh
